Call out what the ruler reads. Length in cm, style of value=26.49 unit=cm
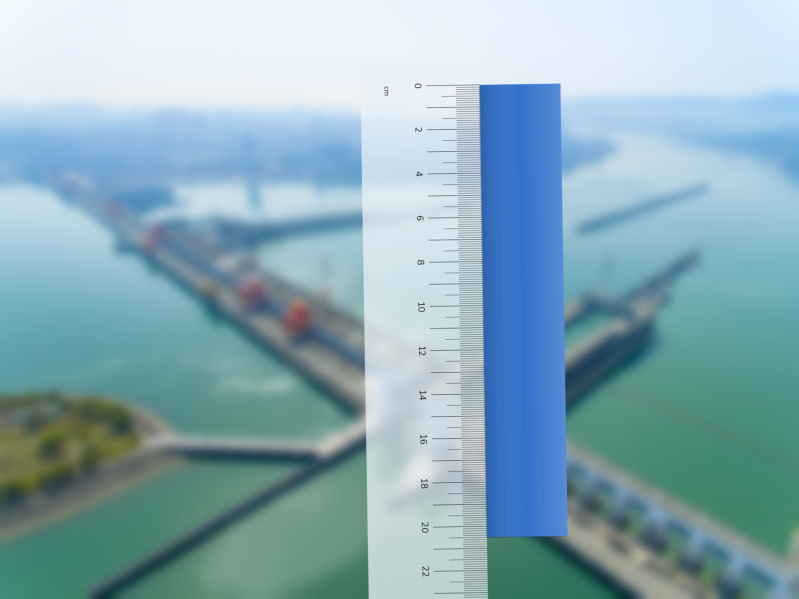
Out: value=20.5 unit=cm
